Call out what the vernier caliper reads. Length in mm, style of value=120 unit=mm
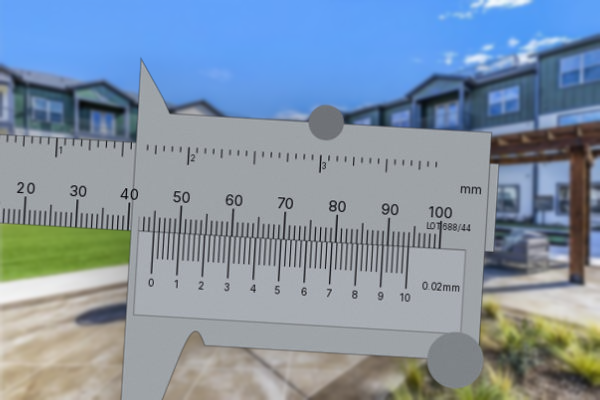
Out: value=45.0 unit=mm
